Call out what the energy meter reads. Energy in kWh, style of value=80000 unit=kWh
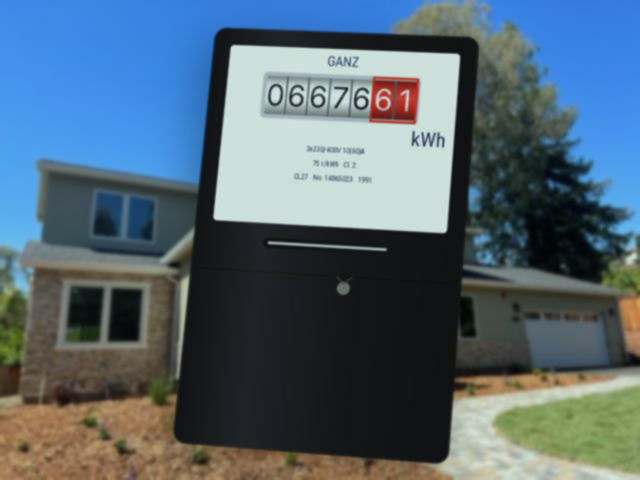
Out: value=6676.61 unit=kWh
